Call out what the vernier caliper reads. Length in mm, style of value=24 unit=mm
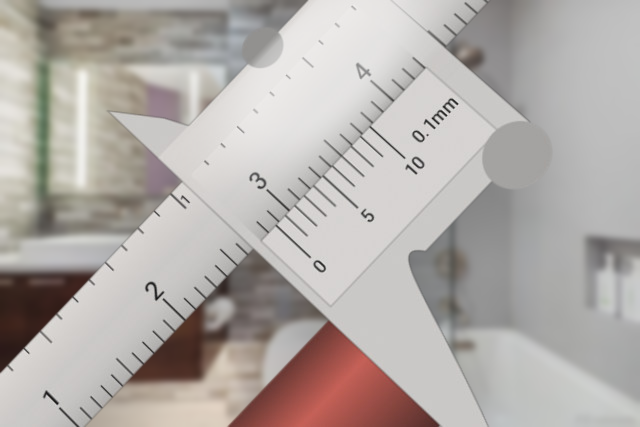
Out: value=28.7 unit=mm
